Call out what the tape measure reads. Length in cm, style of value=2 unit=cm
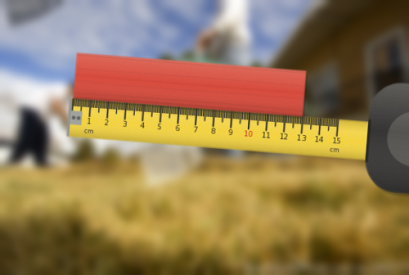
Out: value=13 unit=cm
